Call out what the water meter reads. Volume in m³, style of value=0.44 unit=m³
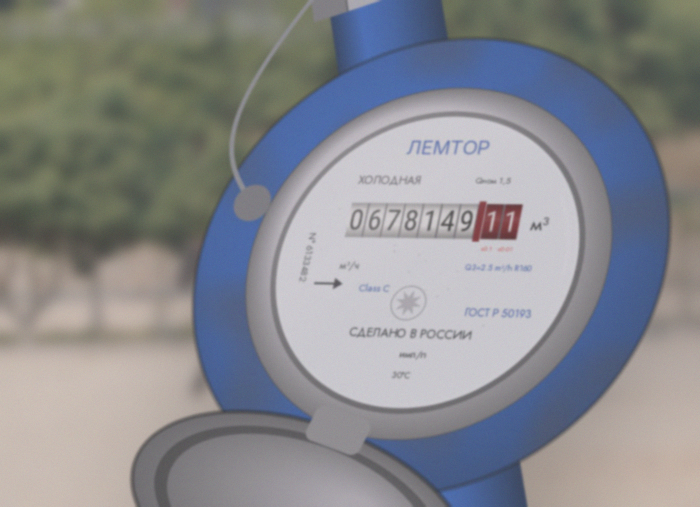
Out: value=678149.11 unit=m³
